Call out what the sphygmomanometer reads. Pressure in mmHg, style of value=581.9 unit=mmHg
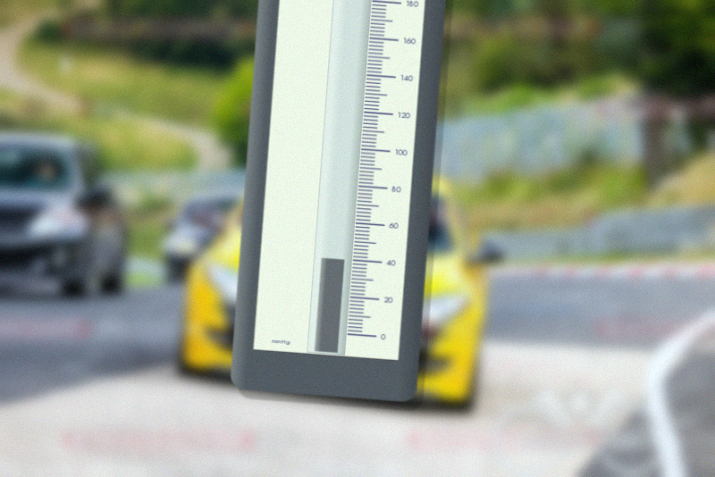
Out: value=40 unit=mmHg
